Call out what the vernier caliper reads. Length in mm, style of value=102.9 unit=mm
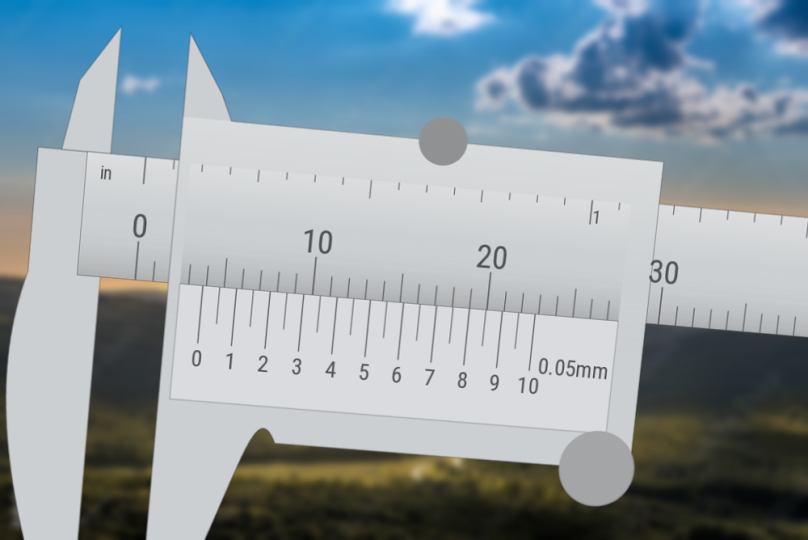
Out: value=3.8 unit=mm
